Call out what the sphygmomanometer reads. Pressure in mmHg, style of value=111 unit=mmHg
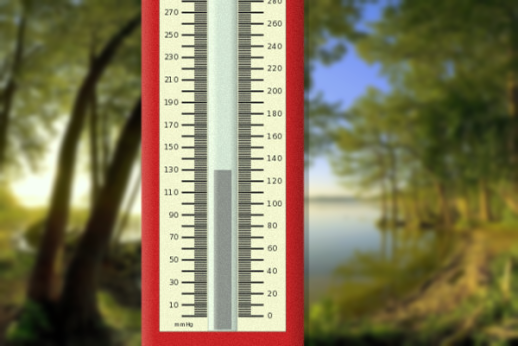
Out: value=130 unit=mmHg
